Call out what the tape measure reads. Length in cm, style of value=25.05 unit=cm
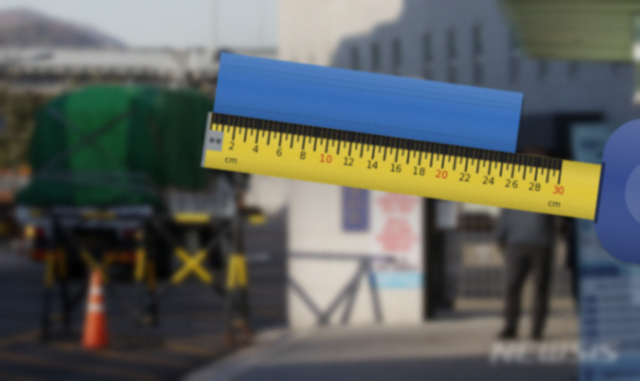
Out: value=26 unit=cm
